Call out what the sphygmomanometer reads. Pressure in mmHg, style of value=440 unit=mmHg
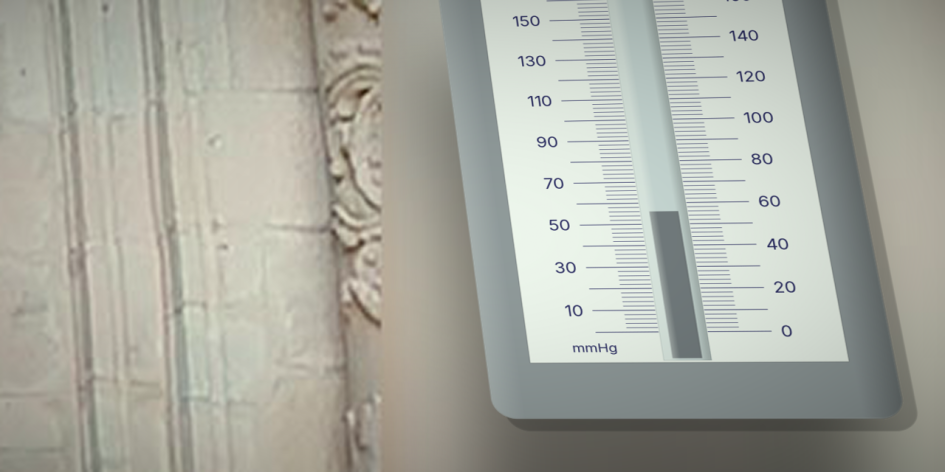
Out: value=56 unit=mmHg
